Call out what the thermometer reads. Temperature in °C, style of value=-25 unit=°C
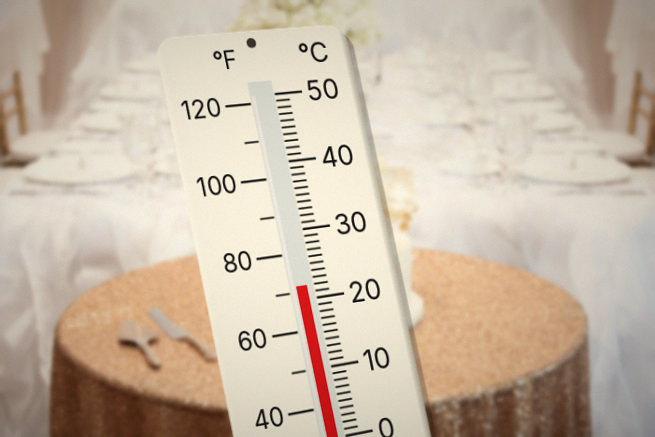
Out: value=22 unit=°C
